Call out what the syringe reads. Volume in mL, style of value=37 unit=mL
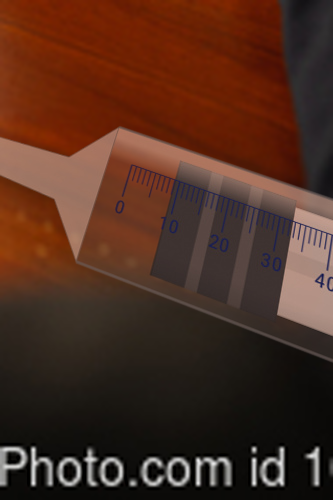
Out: value=9 unit=mL
